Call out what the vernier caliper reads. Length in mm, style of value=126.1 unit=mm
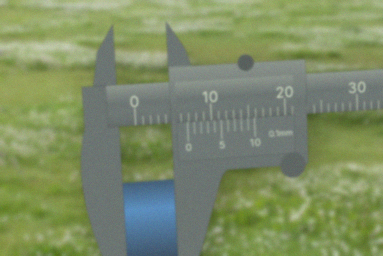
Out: value=6.8 unit=mm
